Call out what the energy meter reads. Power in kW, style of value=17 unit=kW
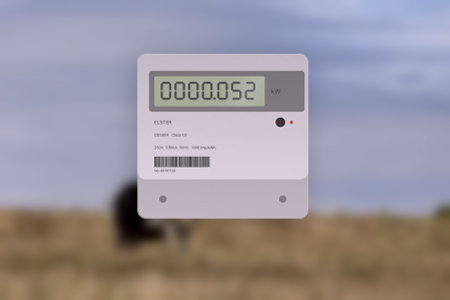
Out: value=0.052 unit=kW
